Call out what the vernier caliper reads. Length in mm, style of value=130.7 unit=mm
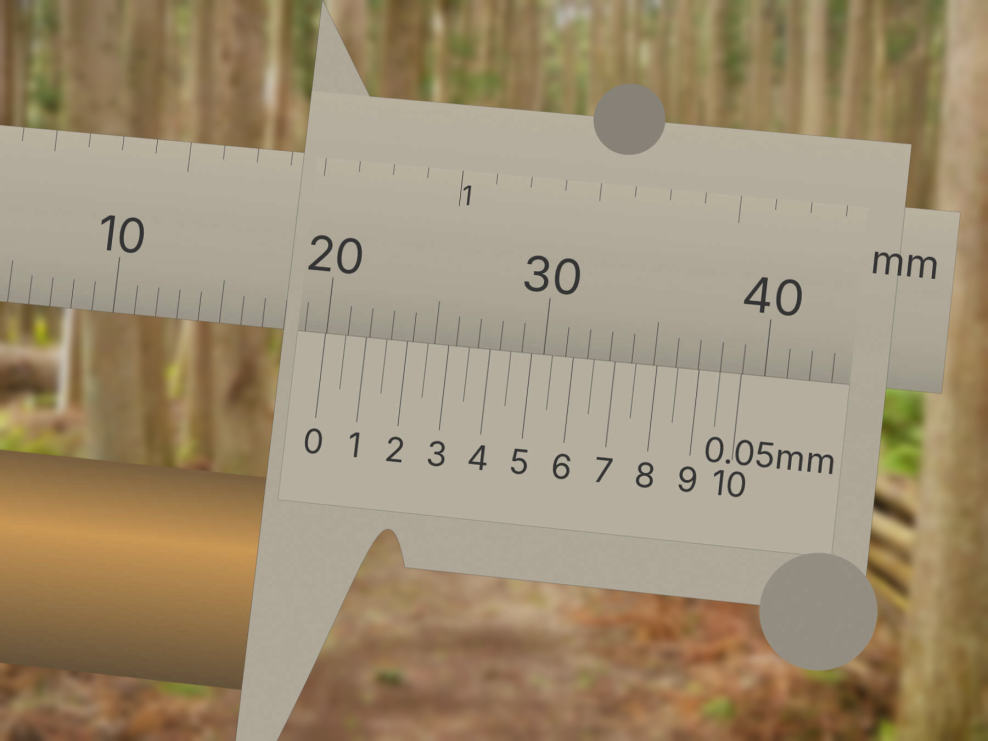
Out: value=19.95 unit=mm
